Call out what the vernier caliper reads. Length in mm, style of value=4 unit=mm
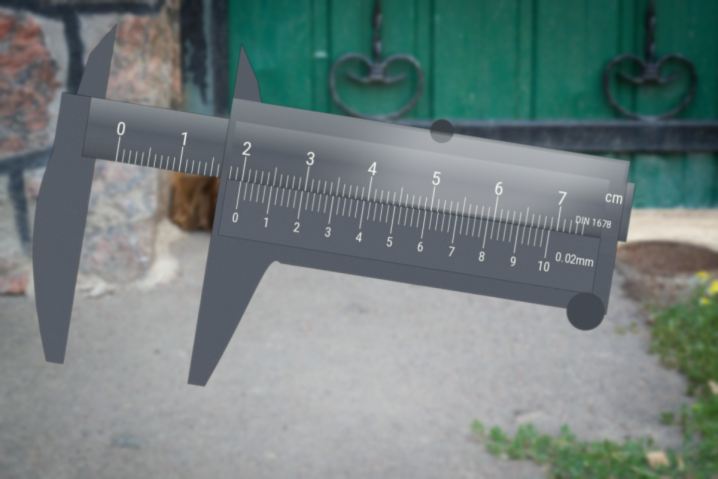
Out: value=19.8 unit=mm
